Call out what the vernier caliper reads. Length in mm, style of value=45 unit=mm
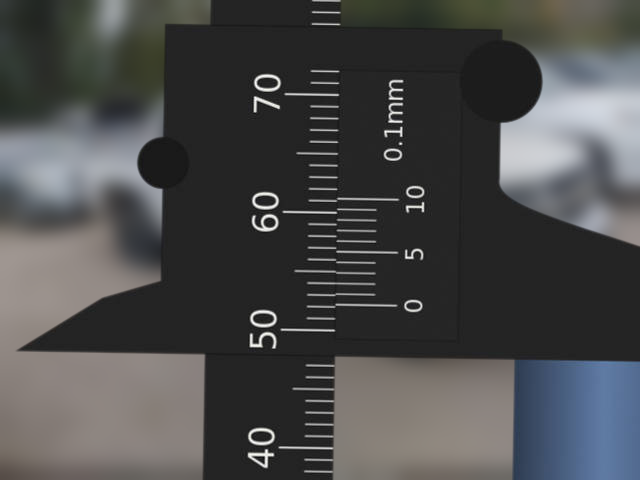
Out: value=52.2 unit=mm
